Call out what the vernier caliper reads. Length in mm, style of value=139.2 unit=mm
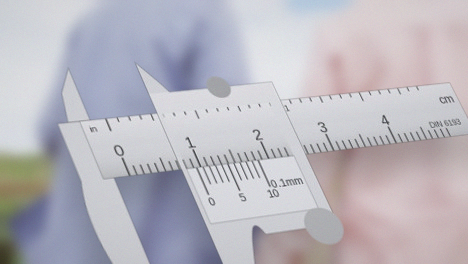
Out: value=9.4 unit=mm
